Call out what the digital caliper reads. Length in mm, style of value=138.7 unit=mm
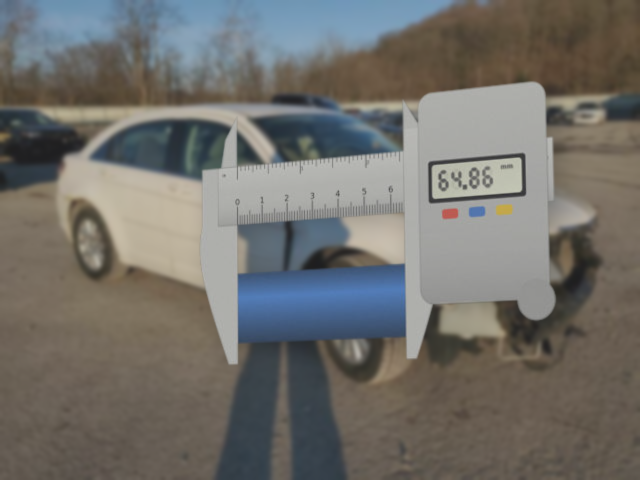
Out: value=64.86 unit=mm
